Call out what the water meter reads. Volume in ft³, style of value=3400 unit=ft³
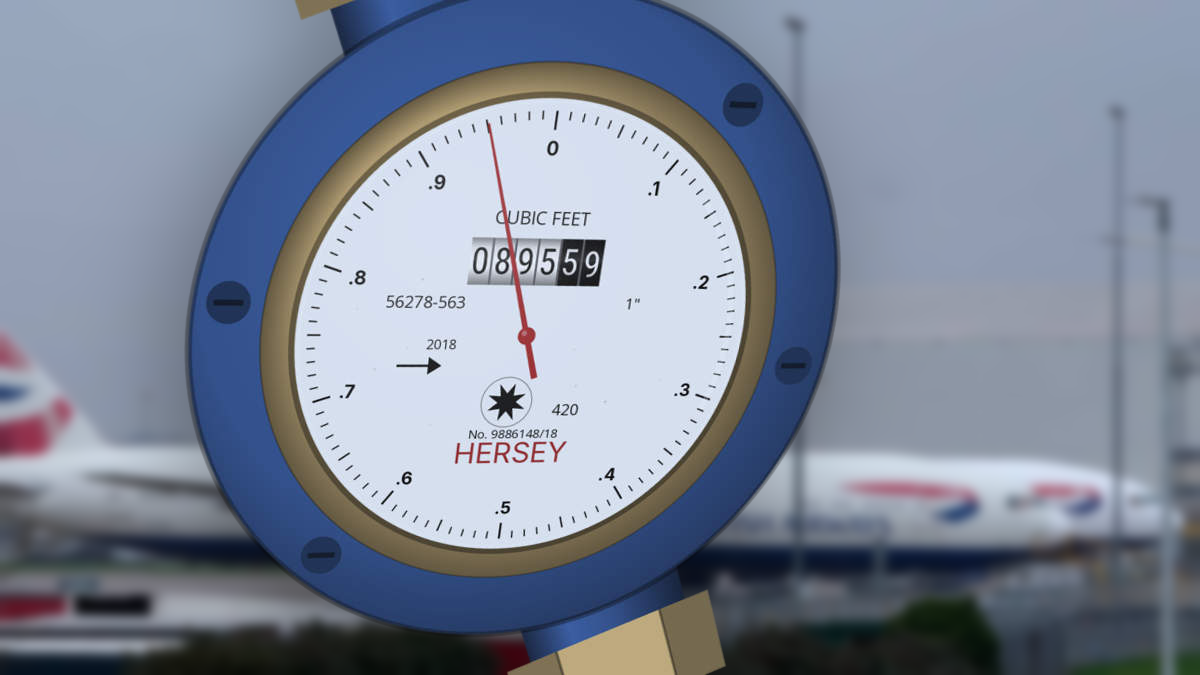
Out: value=89558.95 unit=ft³
